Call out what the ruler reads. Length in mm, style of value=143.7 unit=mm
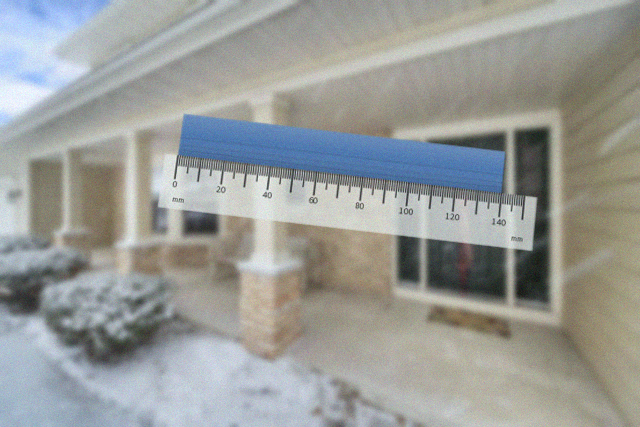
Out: value=140 unit=mm
